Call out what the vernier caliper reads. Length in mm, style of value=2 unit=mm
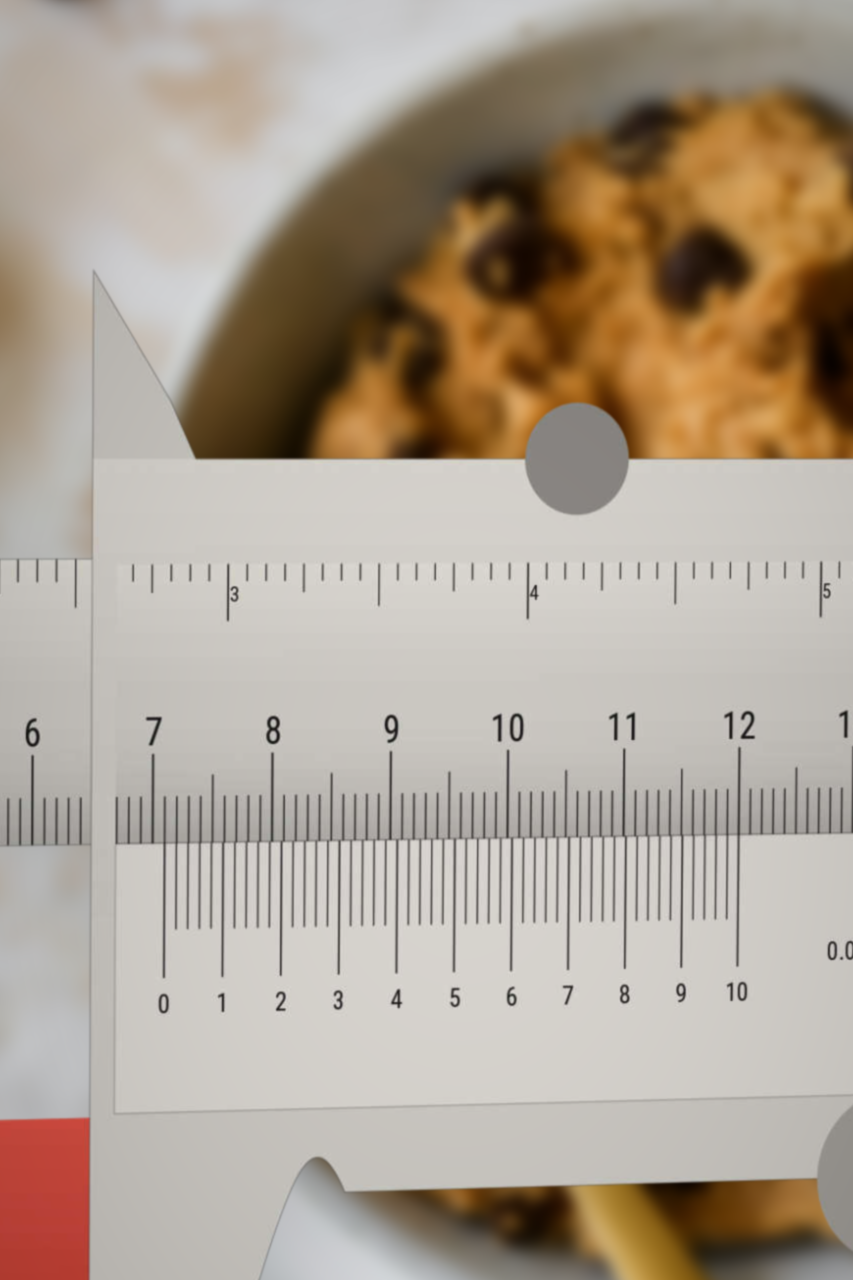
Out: value=71.0 unit=mm
